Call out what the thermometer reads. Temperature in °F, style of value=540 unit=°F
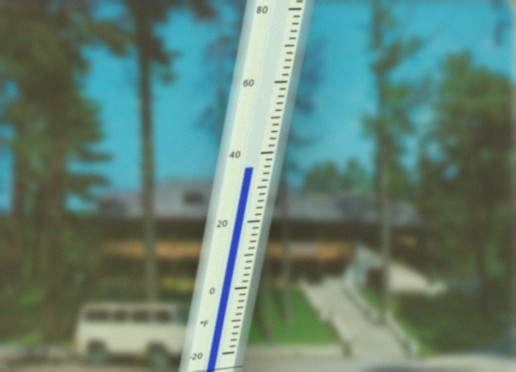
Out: value=36 unit=°F
